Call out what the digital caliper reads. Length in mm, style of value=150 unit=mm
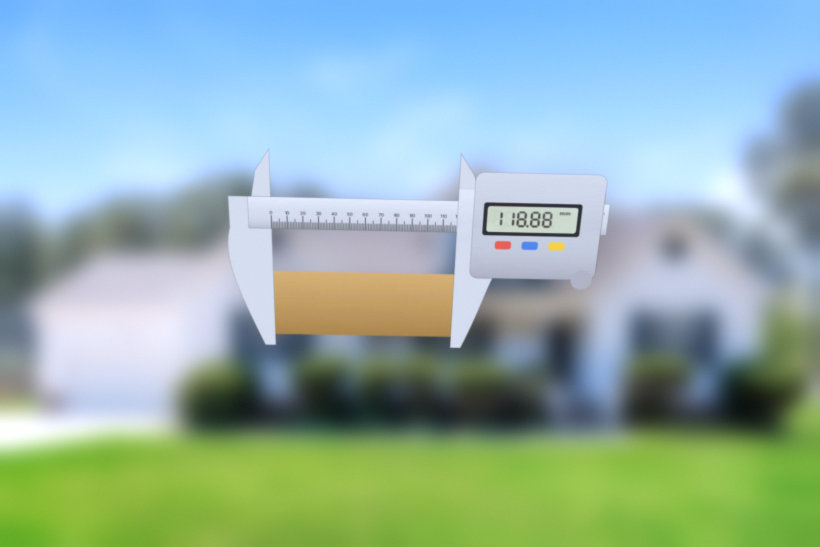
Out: value=118.88 unit=mm
